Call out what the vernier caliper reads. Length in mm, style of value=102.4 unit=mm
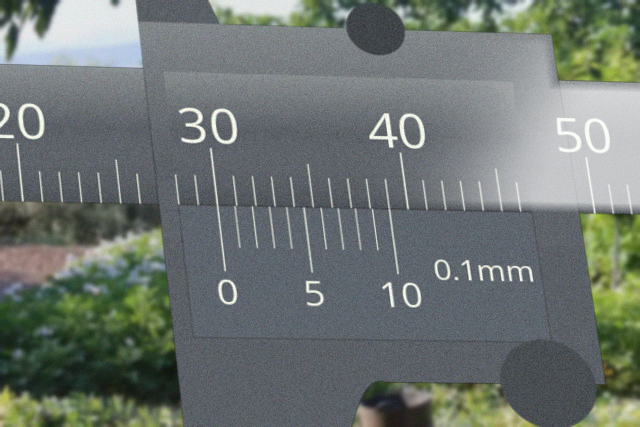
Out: value=30.0 unit=mm
